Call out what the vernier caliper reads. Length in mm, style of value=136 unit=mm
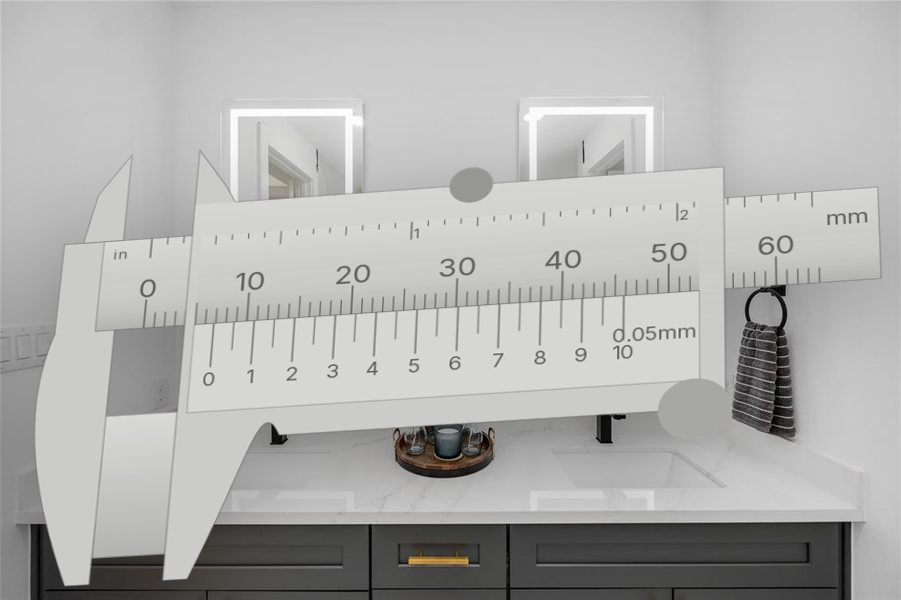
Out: value=6.8 unit=mm
